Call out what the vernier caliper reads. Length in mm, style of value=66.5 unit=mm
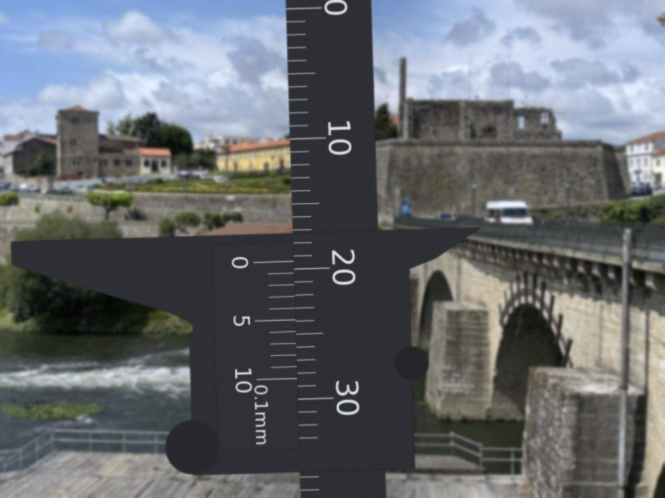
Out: value=19.4 unit=mm
